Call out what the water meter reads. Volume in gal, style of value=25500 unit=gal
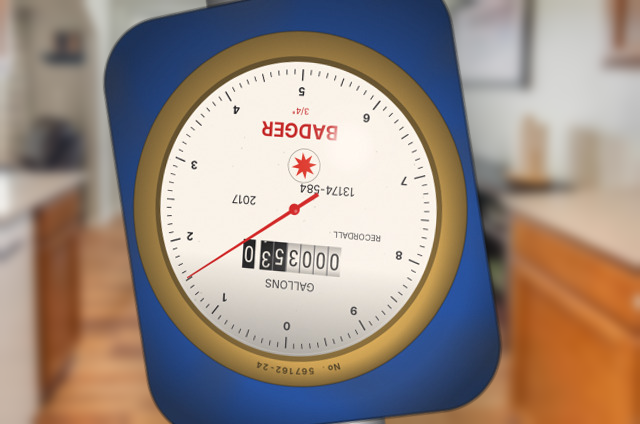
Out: value=3531.5 unit=gal
